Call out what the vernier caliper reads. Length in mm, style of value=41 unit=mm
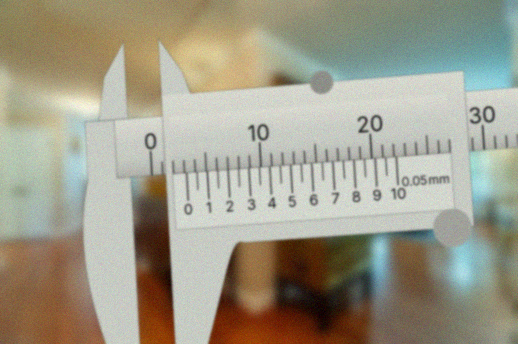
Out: value=3.2 unit=mm
